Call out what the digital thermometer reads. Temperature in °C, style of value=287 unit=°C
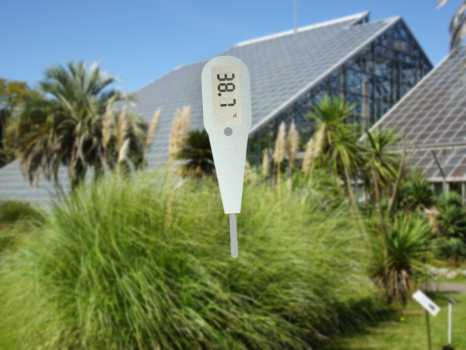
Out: value=38.7 unit=°C
